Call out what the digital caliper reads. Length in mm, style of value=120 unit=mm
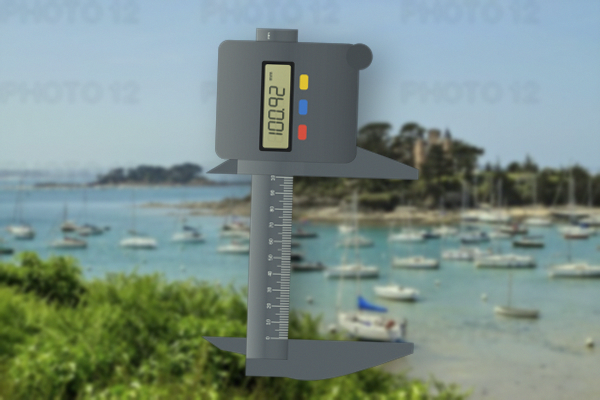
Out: value=100.92 unit=mm
